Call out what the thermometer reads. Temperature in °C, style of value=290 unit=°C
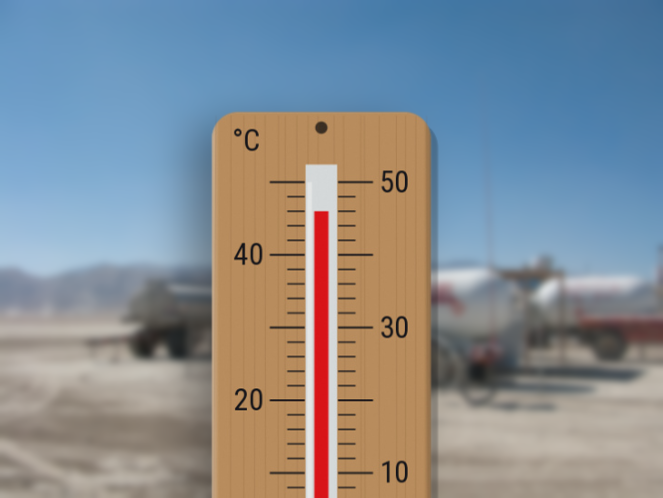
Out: value=46 unit=°C
